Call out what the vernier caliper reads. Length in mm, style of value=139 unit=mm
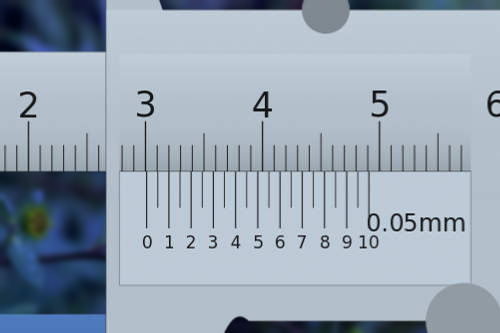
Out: value=30.1 unit=mm
